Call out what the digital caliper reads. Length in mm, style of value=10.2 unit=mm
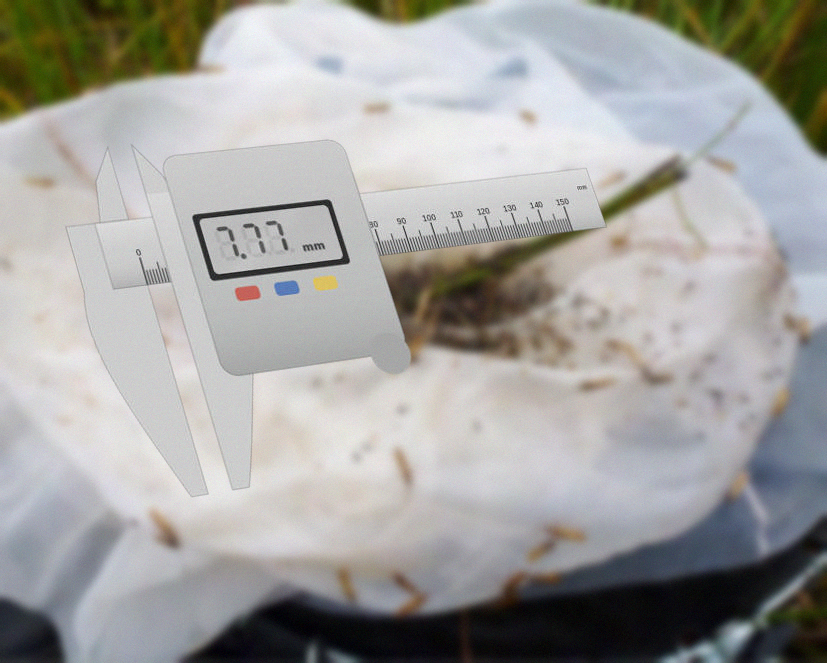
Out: value=7.77 unit=mm
